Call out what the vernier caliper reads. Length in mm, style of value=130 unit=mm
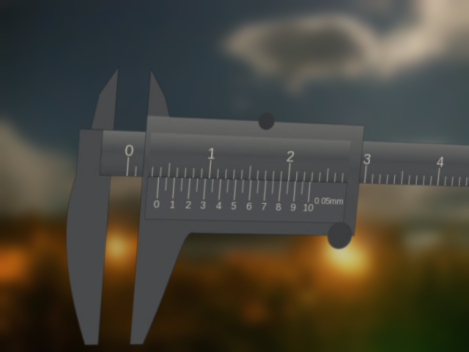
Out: value=3.8 unit=mm
